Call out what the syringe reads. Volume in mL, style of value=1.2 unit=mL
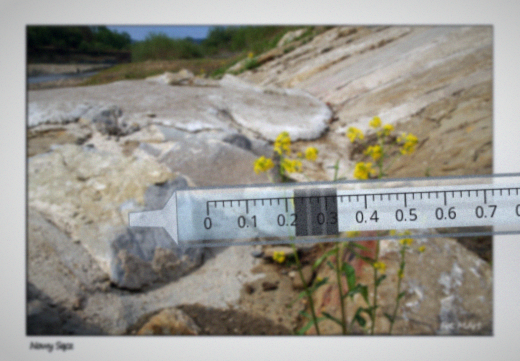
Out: value=0.22 unit=mL
